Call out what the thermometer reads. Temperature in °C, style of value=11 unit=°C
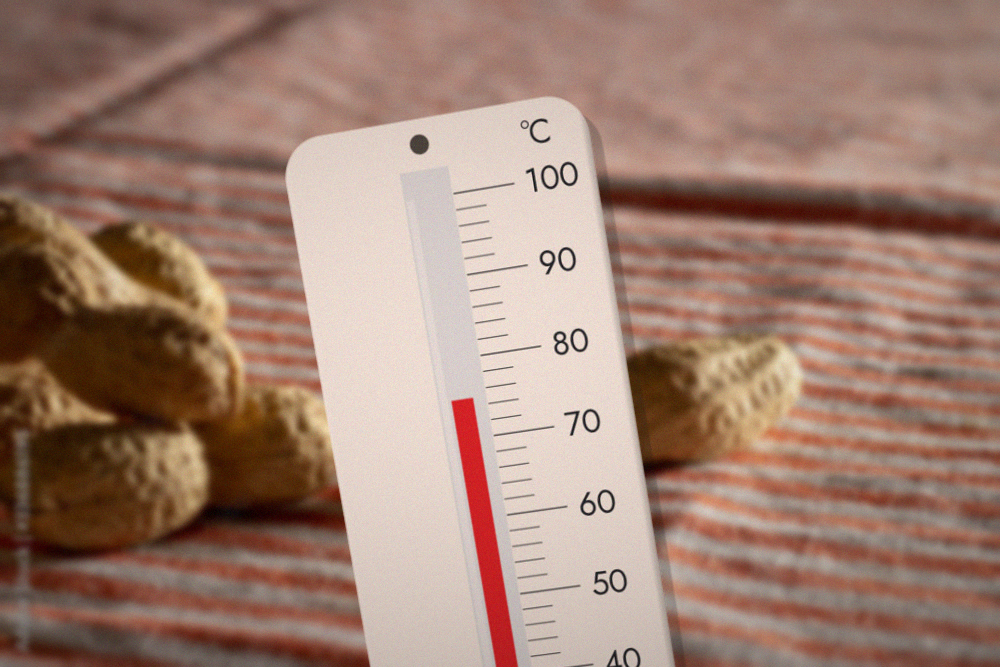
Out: value=75 unit=°C
